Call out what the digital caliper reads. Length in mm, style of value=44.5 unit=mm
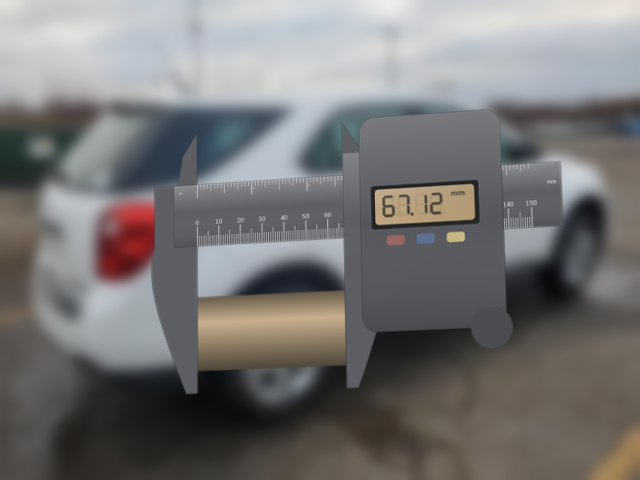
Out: value=67.12 unit=mm
